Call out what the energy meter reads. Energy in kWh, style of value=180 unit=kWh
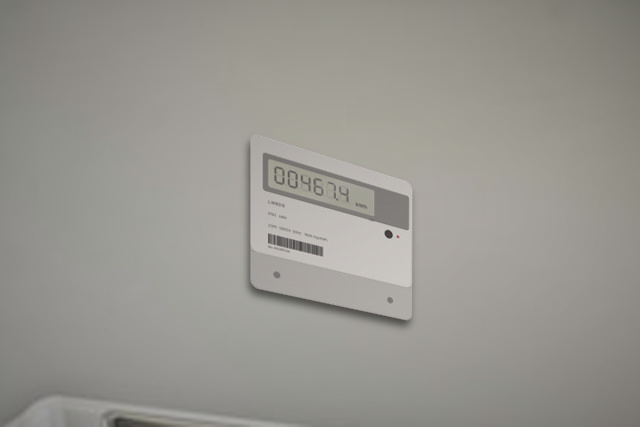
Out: value=467.4 unit=kWh
